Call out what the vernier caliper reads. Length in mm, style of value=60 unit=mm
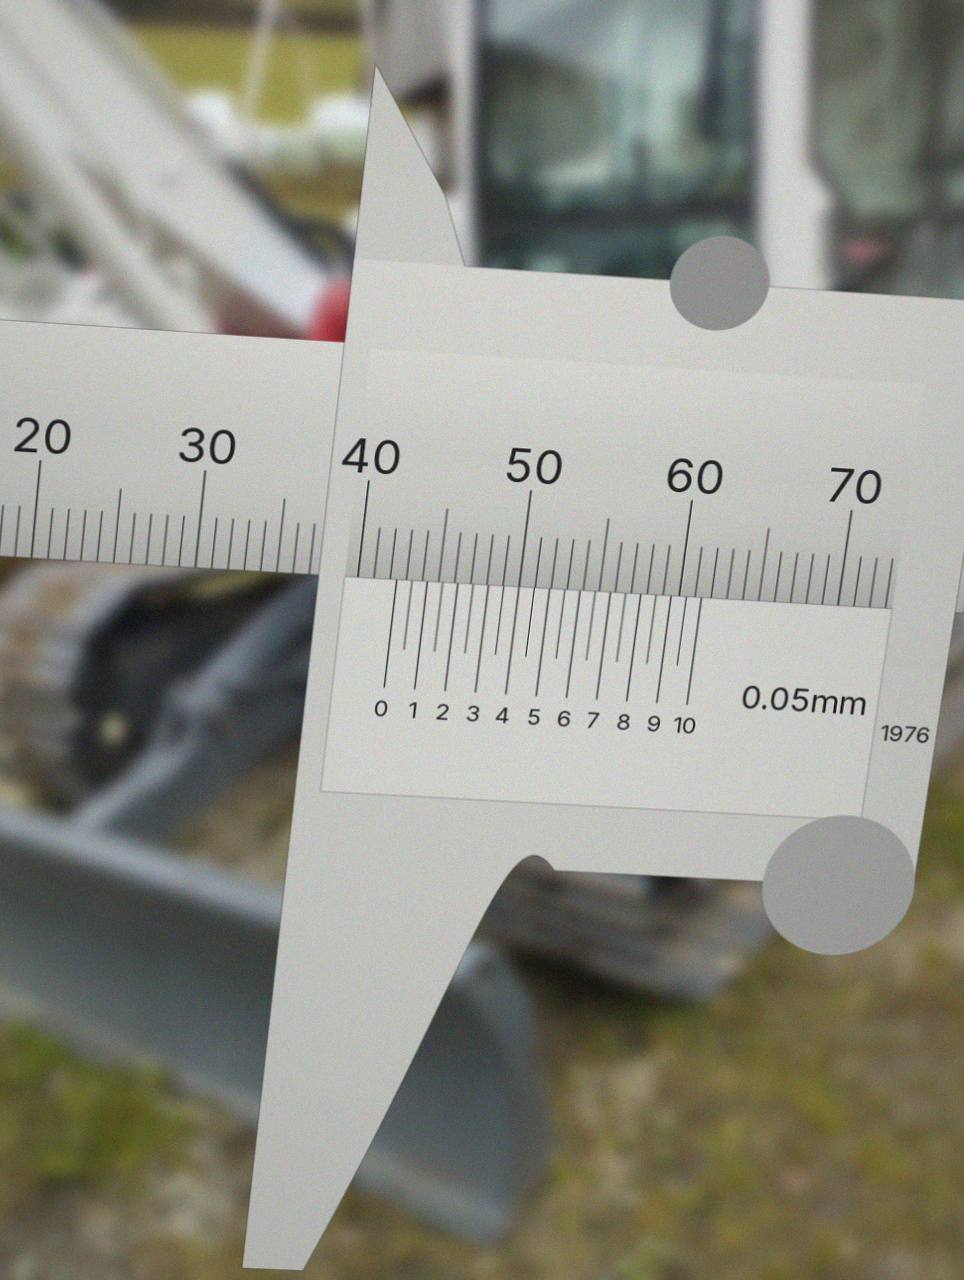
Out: value=42.4 unit=mm
